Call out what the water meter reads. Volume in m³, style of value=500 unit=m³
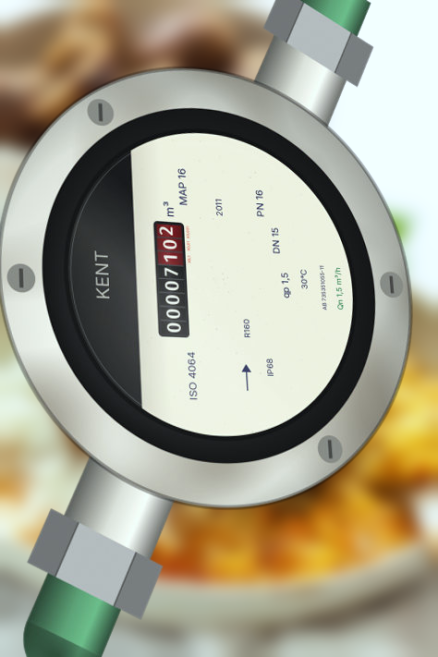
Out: value=7.102 unit=m³
